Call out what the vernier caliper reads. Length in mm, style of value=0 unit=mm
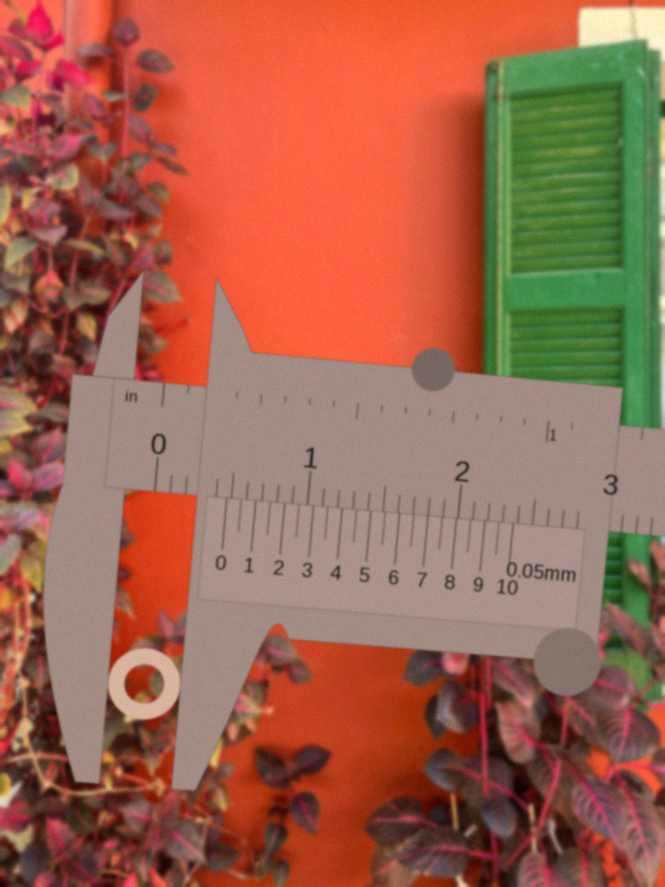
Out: value=4.7 unit=mm
